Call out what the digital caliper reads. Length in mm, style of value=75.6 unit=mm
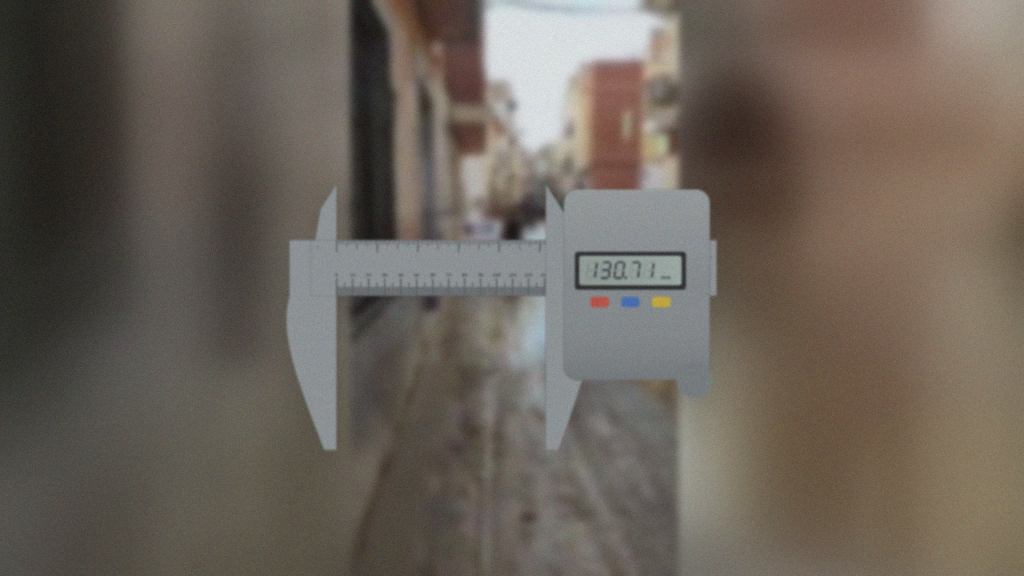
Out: value=130.71 unit=mm
